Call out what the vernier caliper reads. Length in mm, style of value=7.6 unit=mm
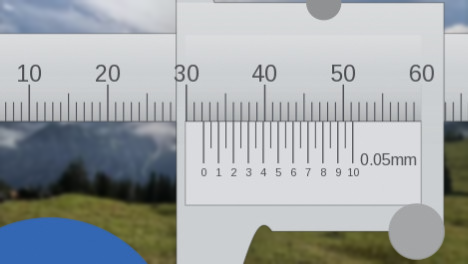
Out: value=32.2 unit=mm
